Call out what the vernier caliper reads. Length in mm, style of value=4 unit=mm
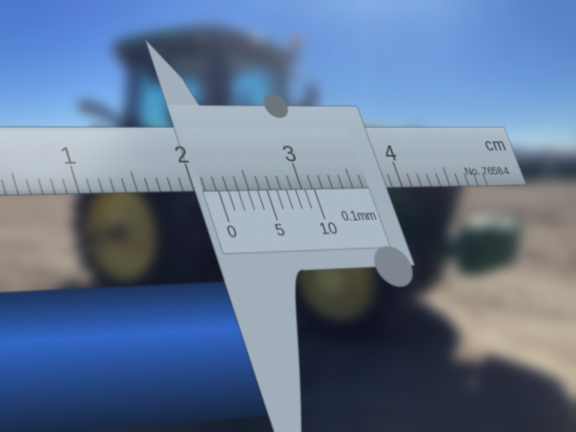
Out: value=22.2 unit=mm
